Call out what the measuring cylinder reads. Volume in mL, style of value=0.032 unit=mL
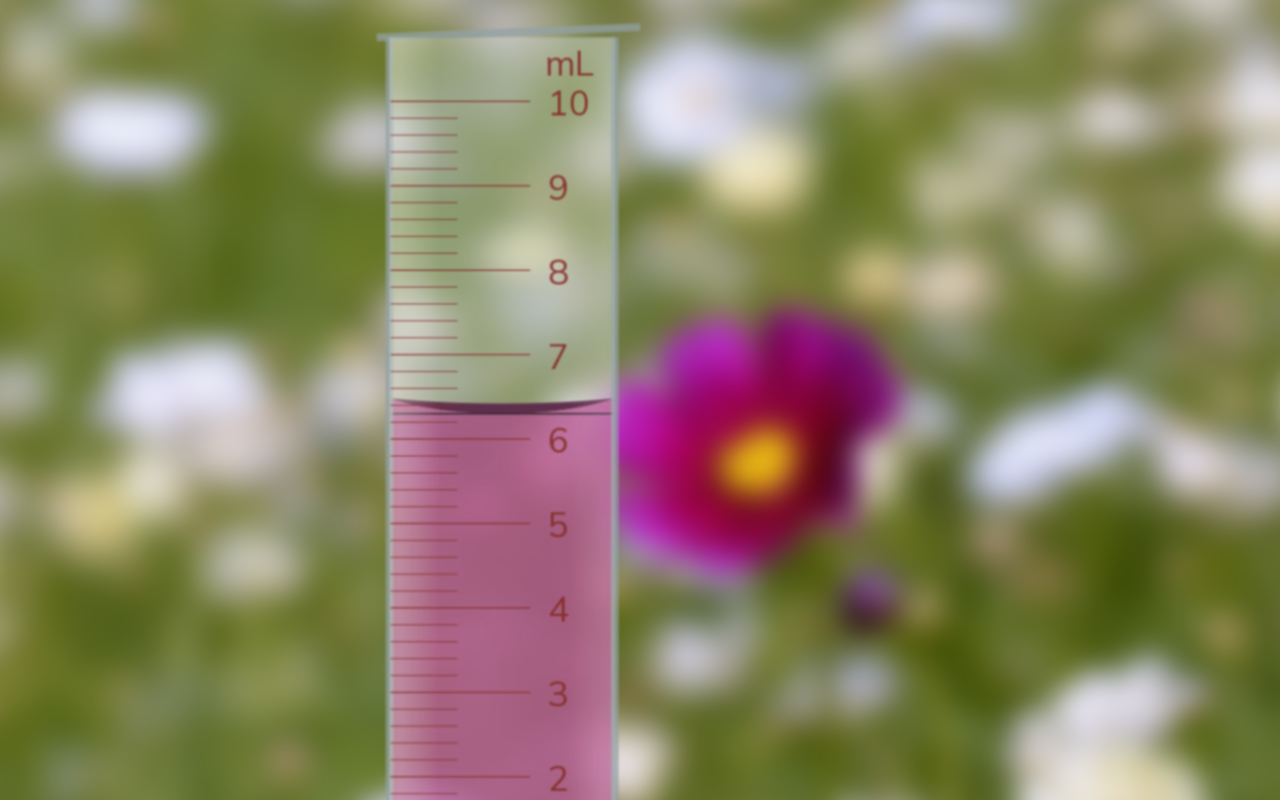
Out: value=6.3 unit=mL
